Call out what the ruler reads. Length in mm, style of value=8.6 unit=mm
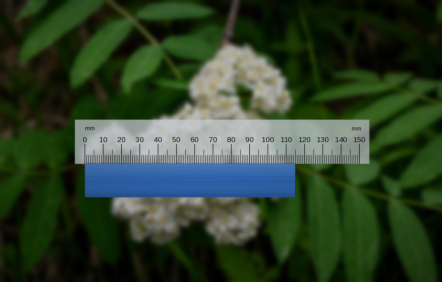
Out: value=115 unit=mm
